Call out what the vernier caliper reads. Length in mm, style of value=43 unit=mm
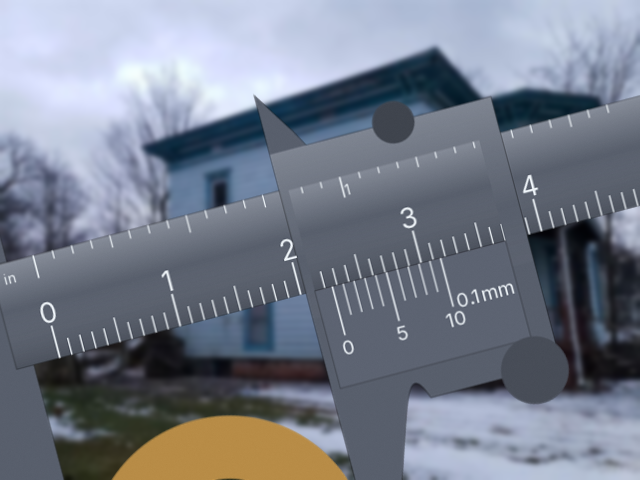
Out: value=22.6 unit=mm
